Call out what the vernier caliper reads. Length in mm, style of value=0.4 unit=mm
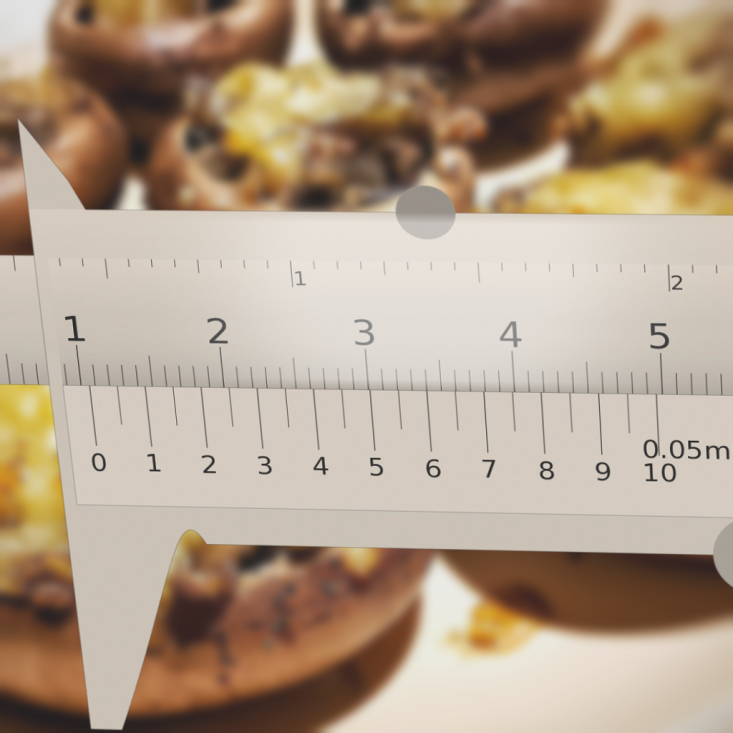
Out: value=10.6 unit=mm
